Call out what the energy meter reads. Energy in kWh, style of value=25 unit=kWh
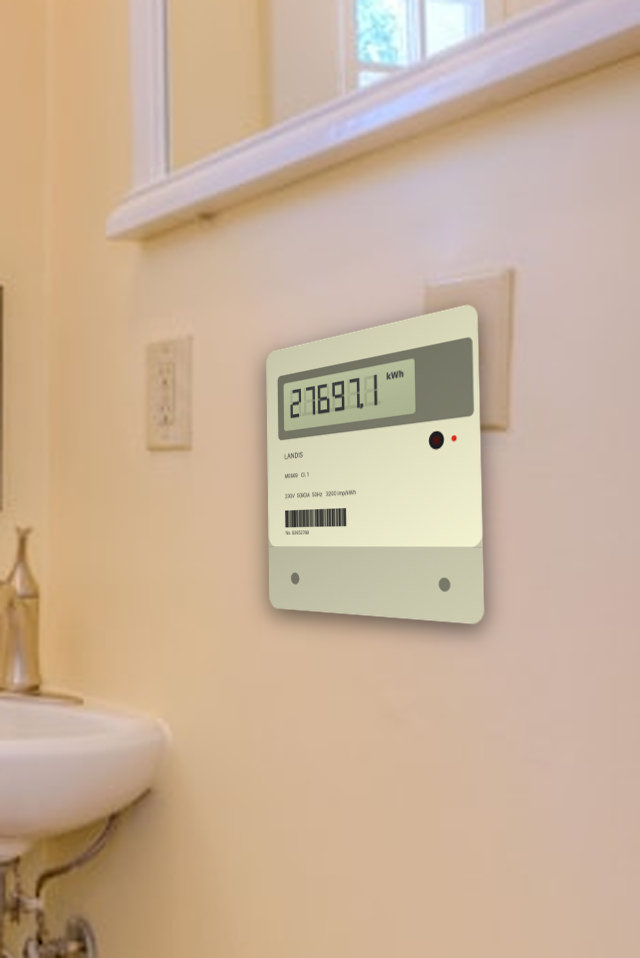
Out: value=27697.1 unit=kWh
